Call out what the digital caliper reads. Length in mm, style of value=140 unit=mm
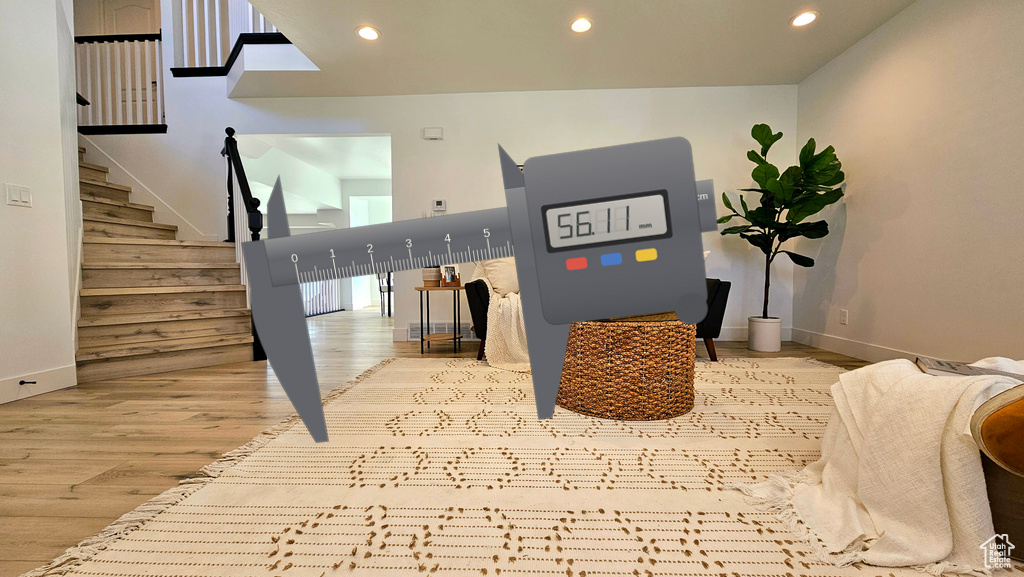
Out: value=56.11 unit=mm
